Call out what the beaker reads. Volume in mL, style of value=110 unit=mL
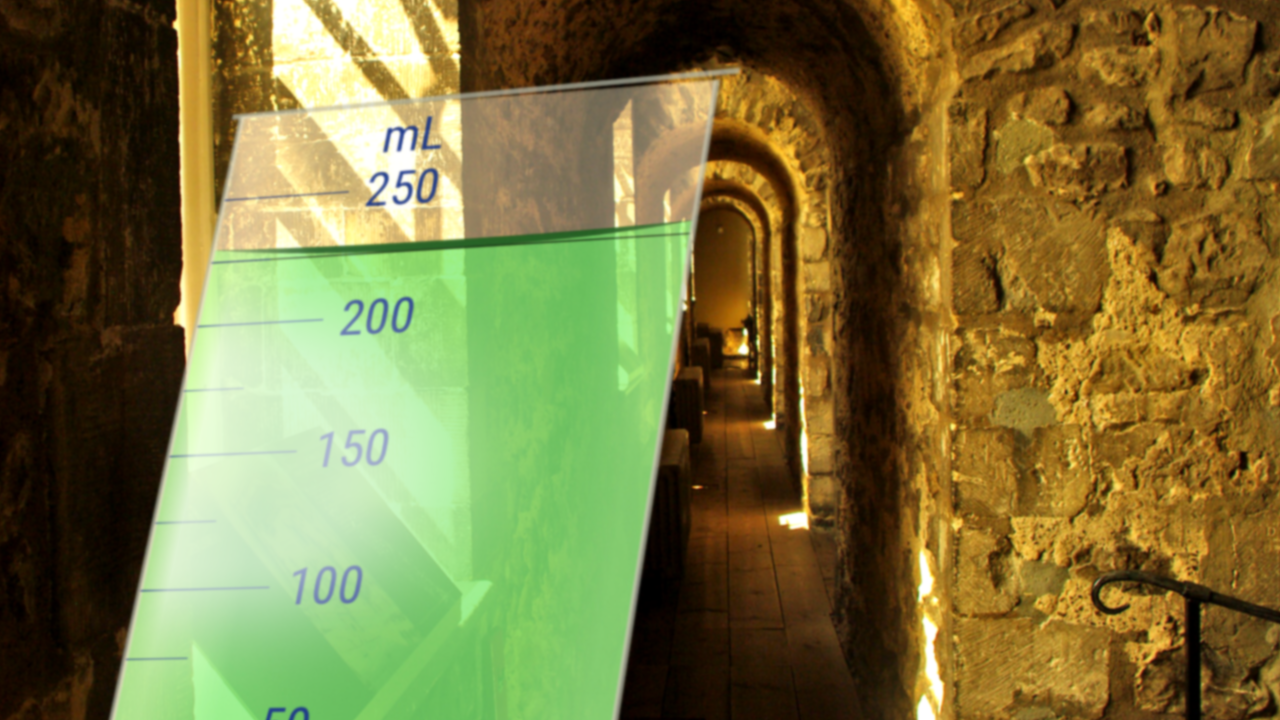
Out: value=225 unit=mL
